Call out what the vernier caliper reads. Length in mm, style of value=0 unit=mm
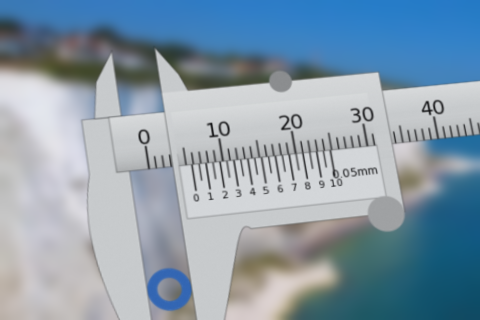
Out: value=5.8 unit=mm
